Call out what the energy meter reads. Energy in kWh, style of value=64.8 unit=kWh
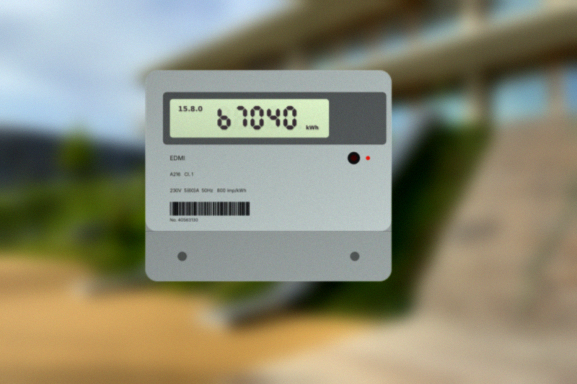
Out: value=67040 unit=kWh
